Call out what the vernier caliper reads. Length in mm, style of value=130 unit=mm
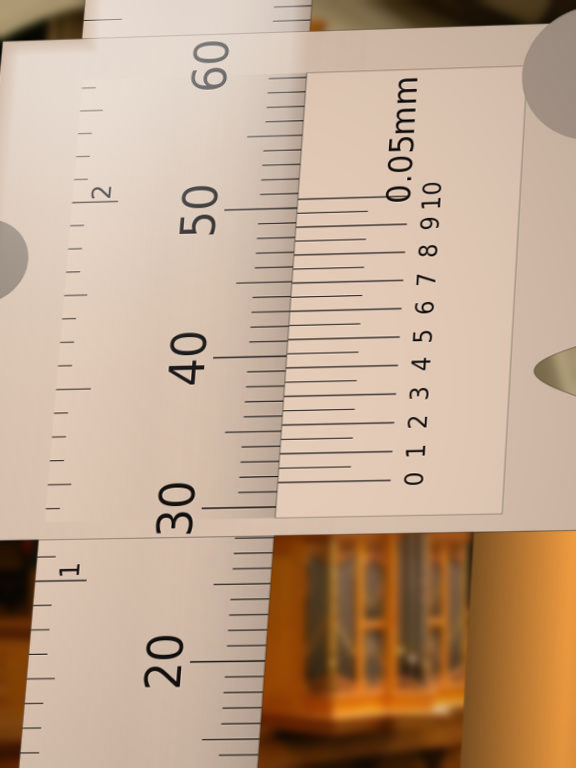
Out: value=31.6 unit=mm
